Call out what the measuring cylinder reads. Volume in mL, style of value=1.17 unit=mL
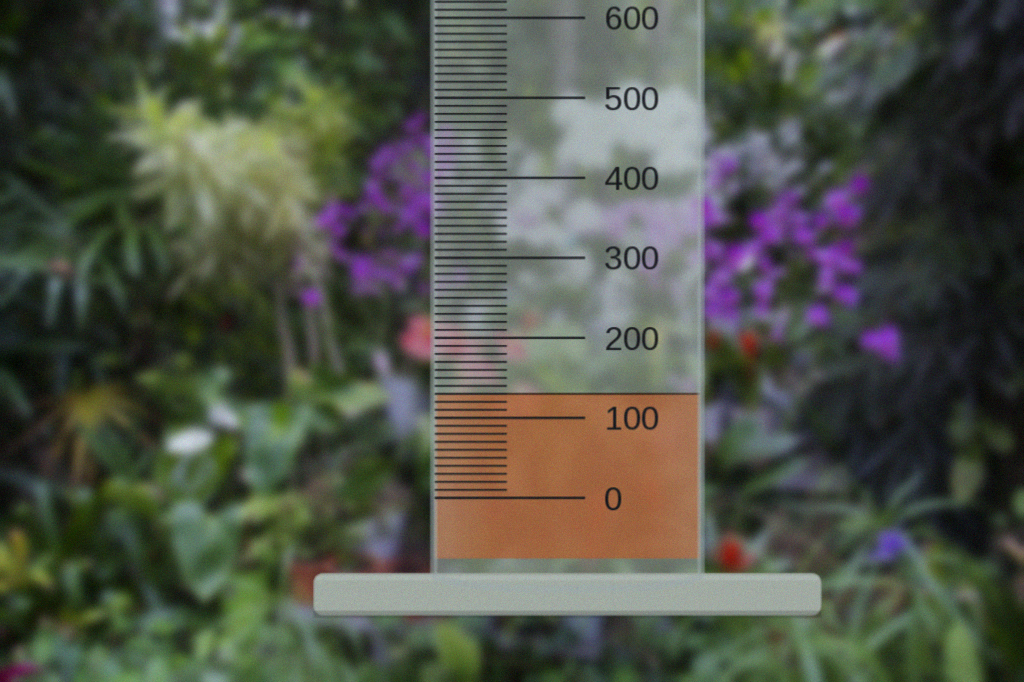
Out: value=130 unit=mL
